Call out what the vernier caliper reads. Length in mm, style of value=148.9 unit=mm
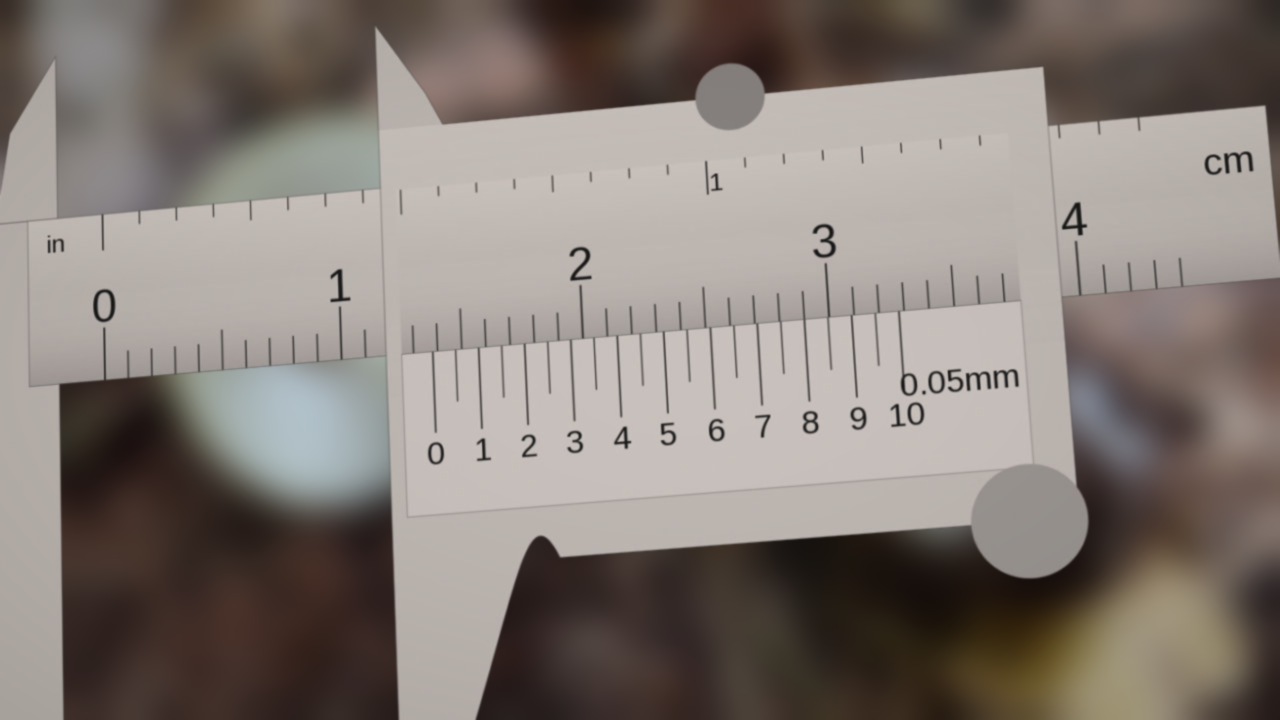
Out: value=13.8 unit=mm
